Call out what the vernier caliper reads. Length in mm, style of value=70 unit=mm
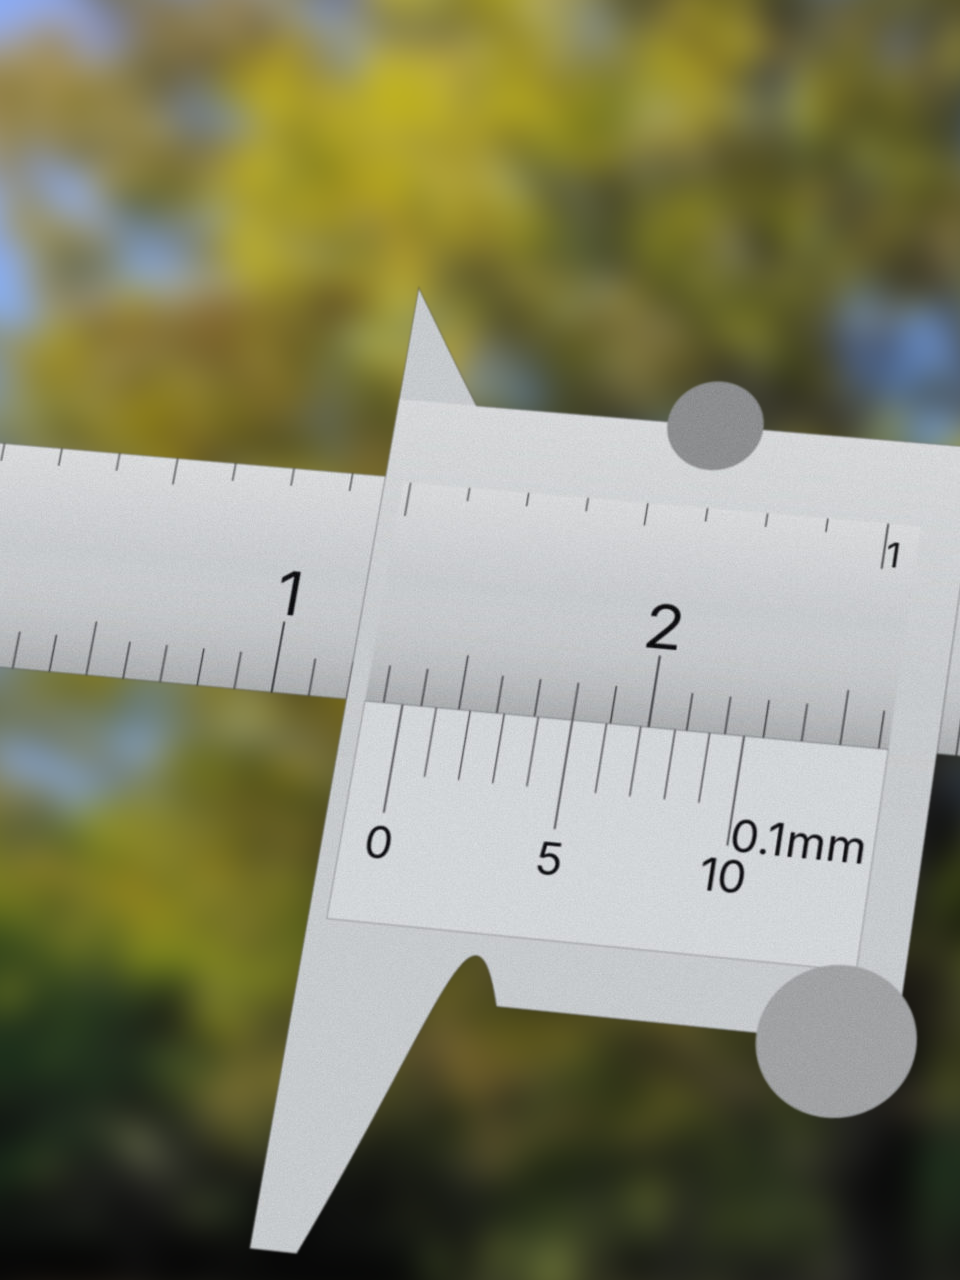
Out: value=13.5 unit=mm
